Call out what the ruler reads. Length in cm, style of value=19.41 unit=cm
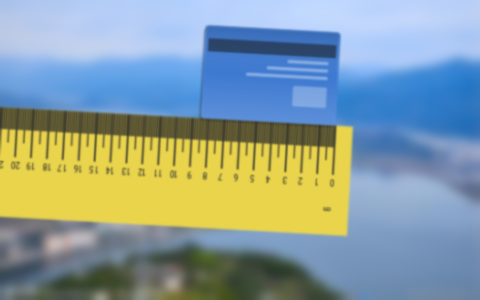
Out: value=8.5 unit=cm
